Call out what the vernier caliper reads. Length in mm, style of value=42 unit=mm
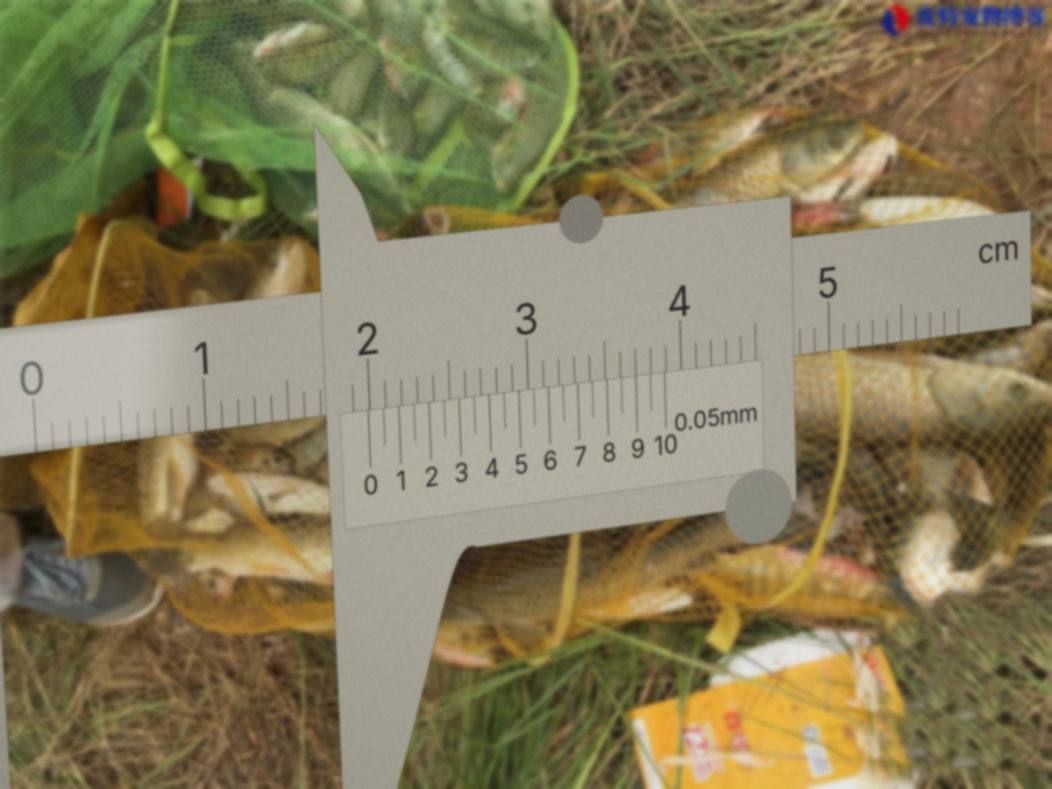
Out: value=19.9 unit=mm
